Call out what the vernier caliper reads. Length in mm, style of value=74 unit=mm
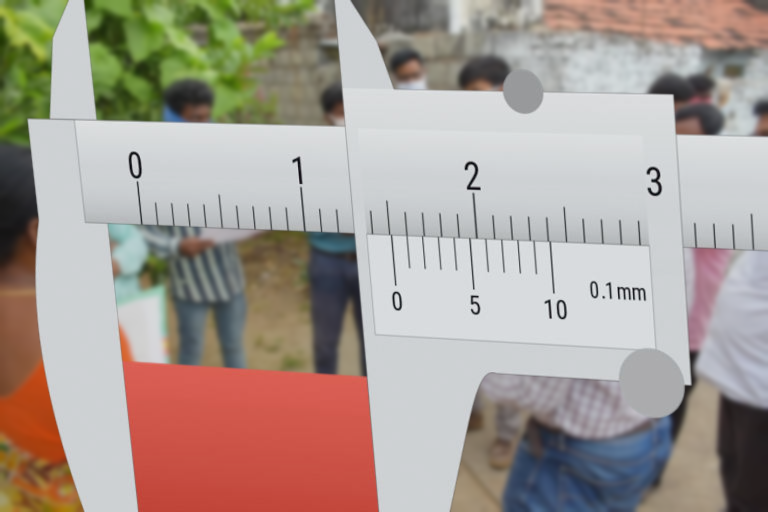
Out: value=15.1 unit=mm
